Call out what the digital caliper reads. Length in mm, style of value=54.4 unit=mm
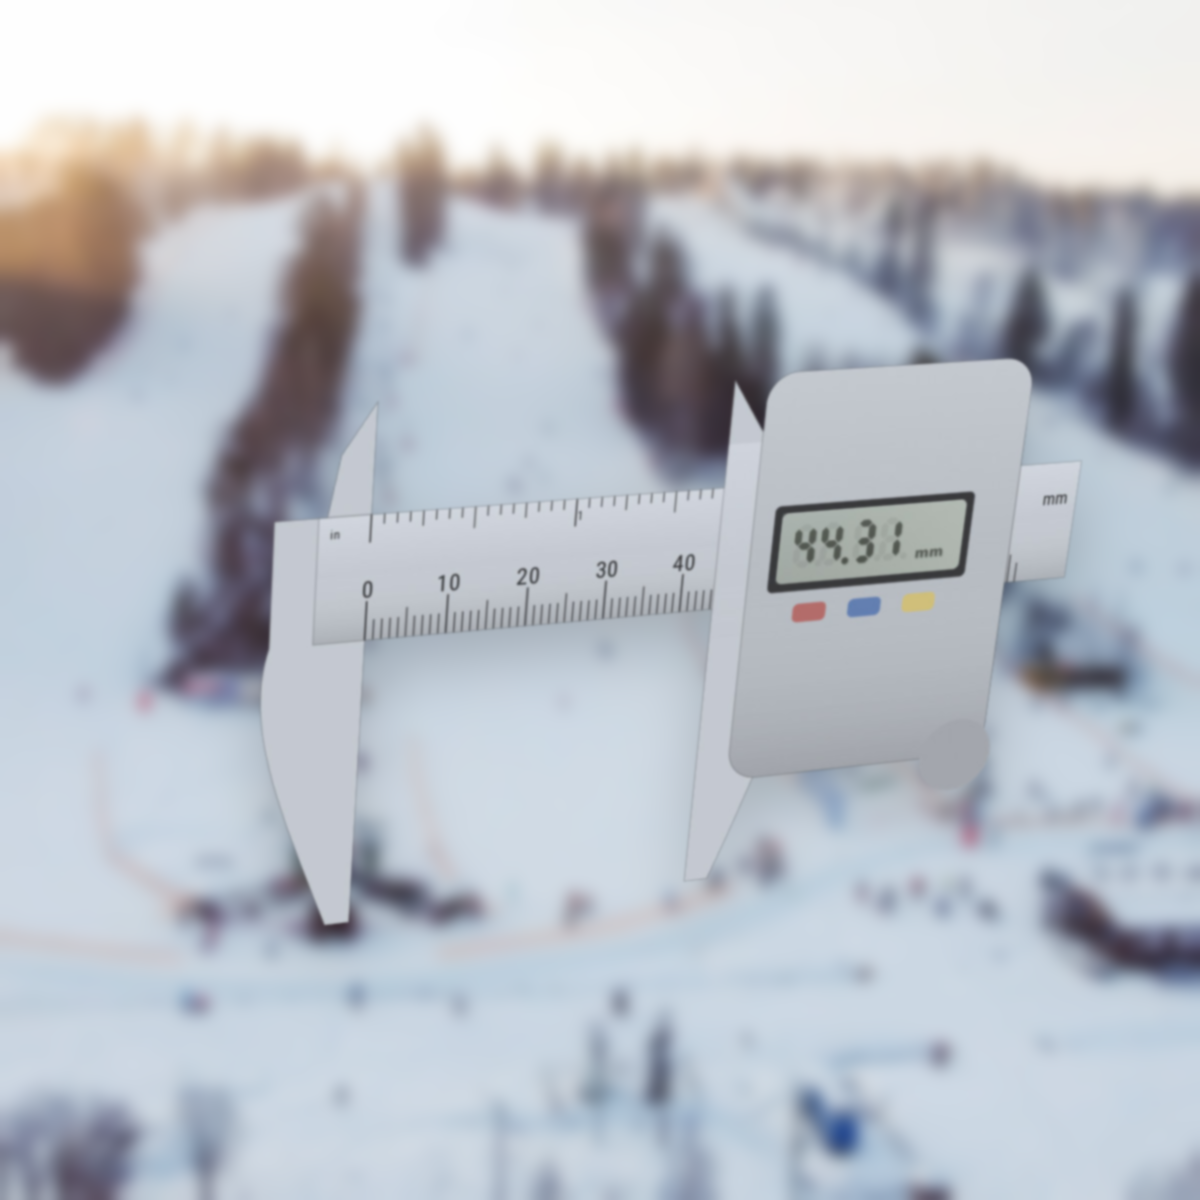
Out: value=44.31 unit=mm
